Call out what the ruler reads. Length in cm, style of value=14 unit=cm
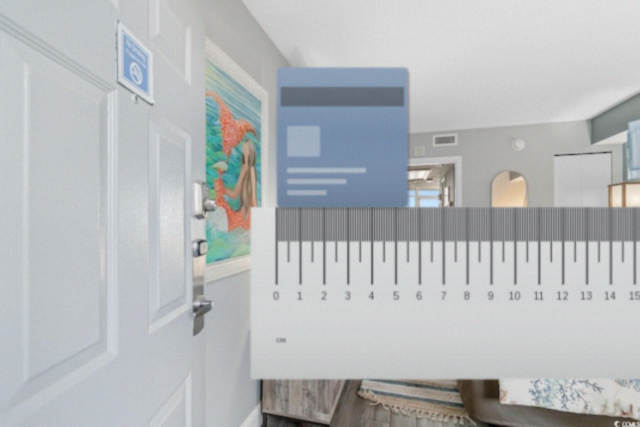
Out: value=5.5 unit=cm
